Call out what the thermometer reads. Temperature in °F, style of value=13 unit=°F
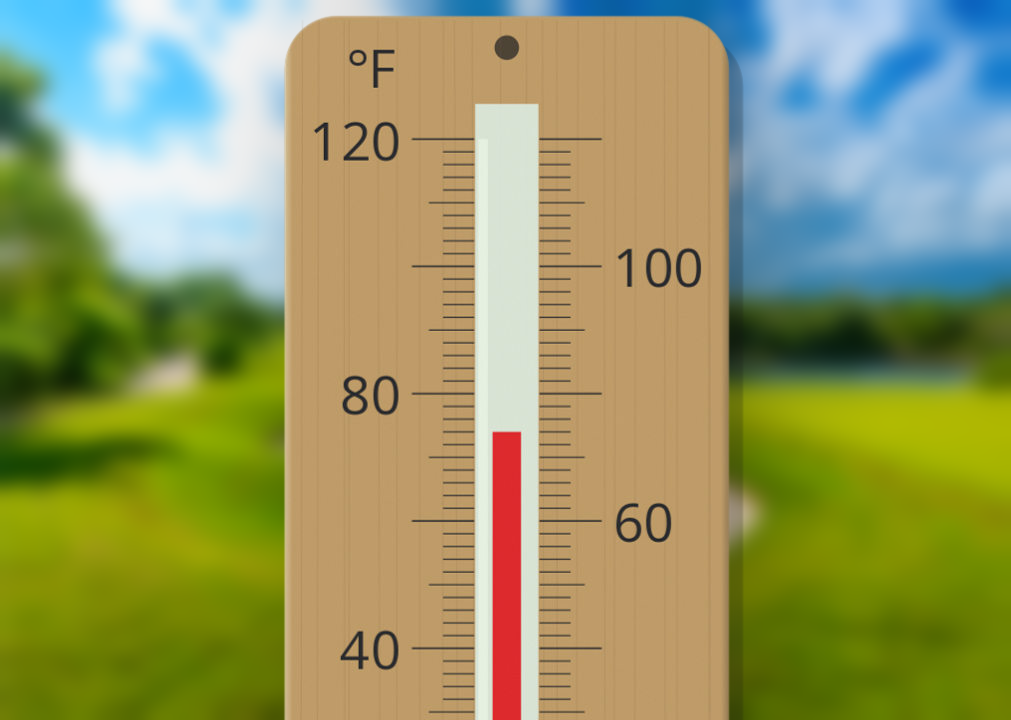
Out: value=74 unit=°F
